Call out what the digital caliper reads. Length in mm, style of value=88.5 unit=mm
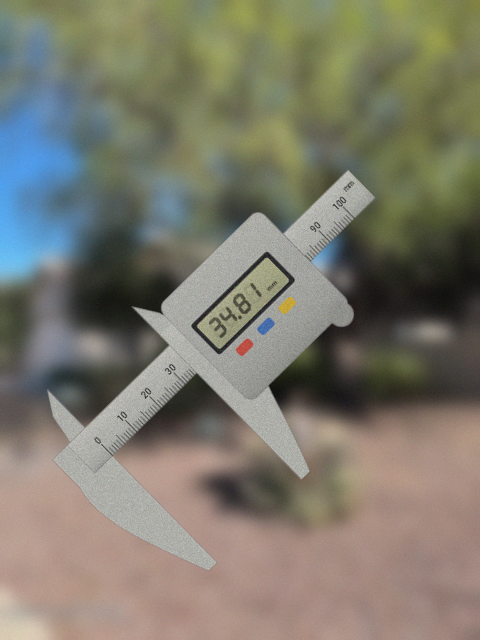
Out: value=34.81 unit=mm
